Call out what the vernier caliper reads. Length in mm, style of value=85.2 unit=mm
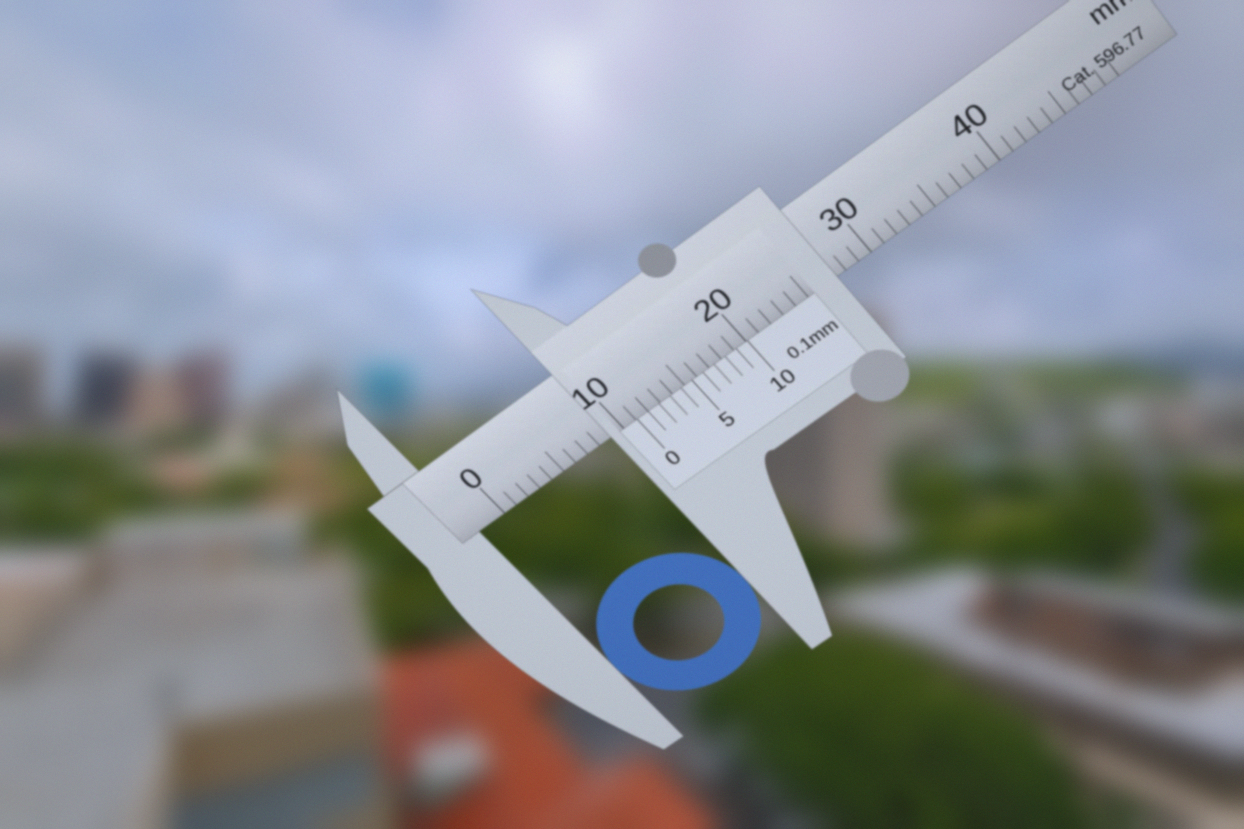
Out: value=11.1 unit=mm
